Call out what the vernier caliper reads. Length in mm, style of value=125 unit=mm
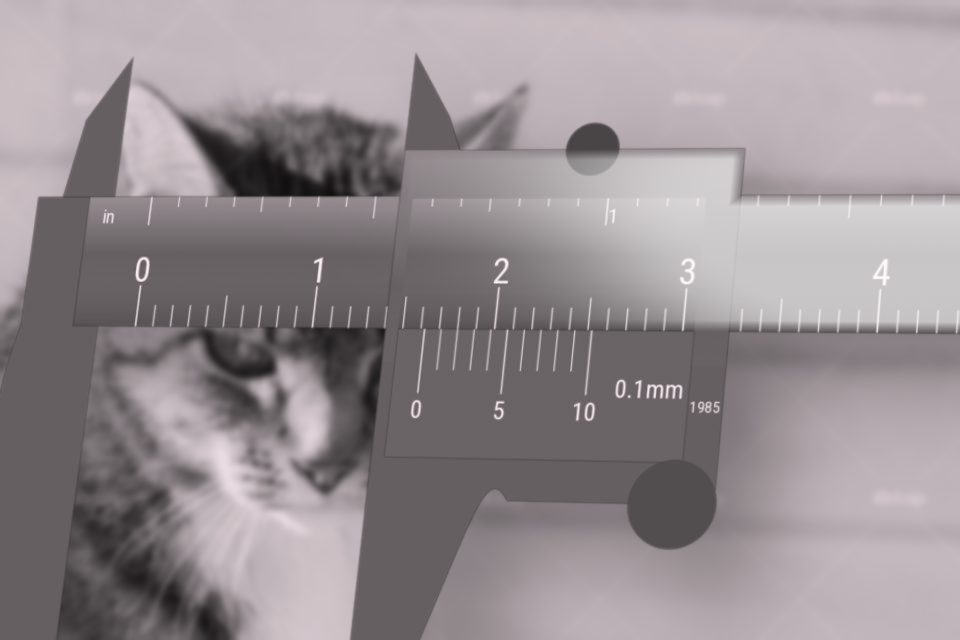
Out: value=16.2 unit=mm
